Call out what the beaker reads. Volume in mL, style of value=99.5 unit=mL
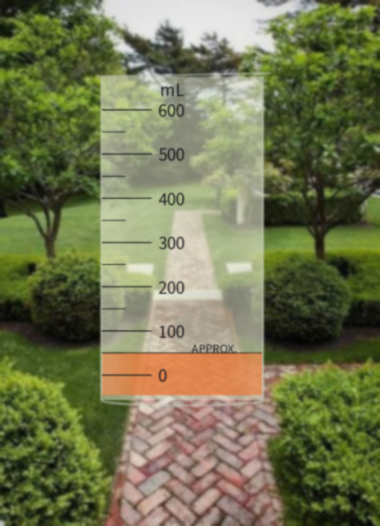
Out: value=50 unit=mL
